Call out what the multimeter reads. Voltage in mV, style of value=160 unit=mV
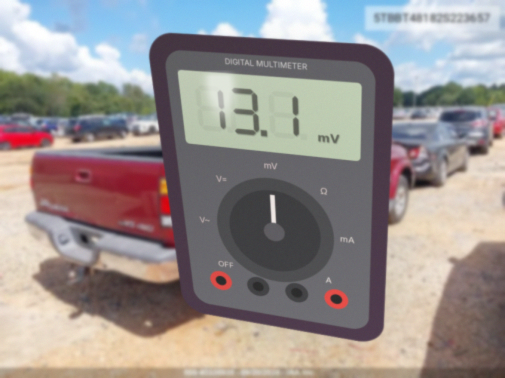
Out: value=13.1 unit=mV
